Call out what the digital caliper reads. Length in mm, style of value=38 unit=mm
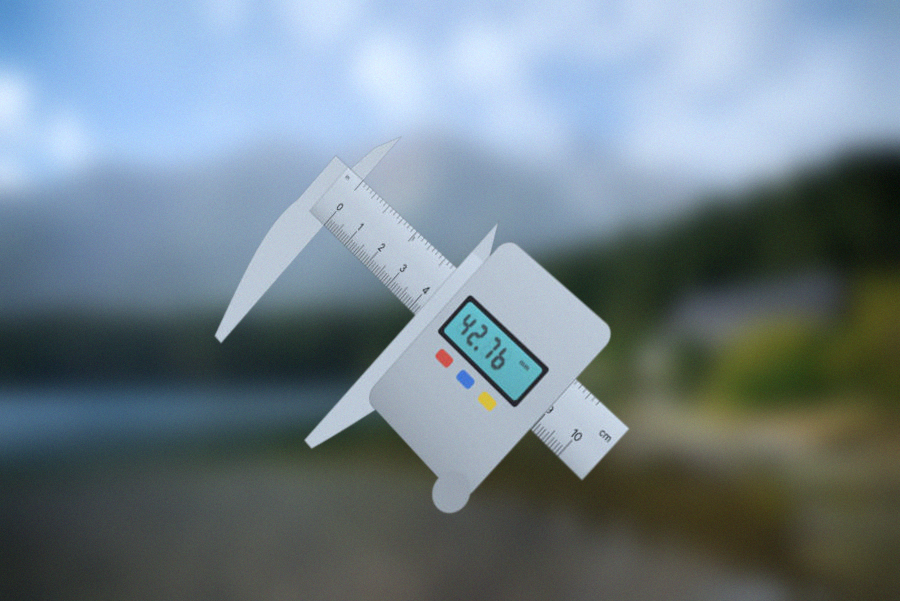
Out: value=42.76 unit=mm
